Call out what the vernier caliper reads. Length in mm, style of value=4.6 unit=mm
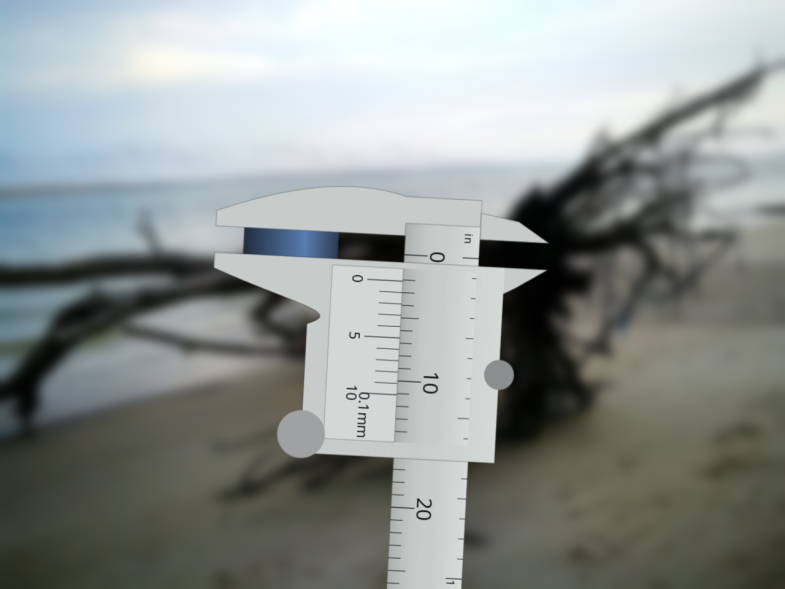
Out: value=2.1 unit=mm
